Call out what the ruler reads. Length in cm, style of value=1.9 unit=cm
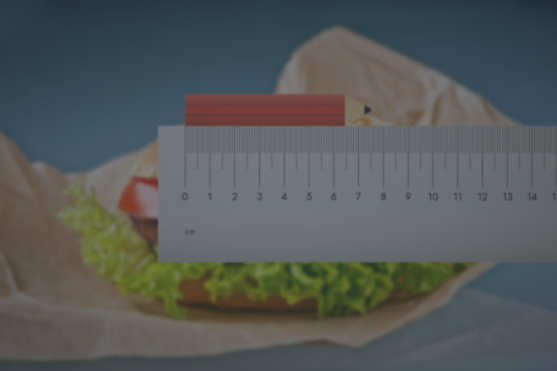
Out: value=7.5 unit=cm
